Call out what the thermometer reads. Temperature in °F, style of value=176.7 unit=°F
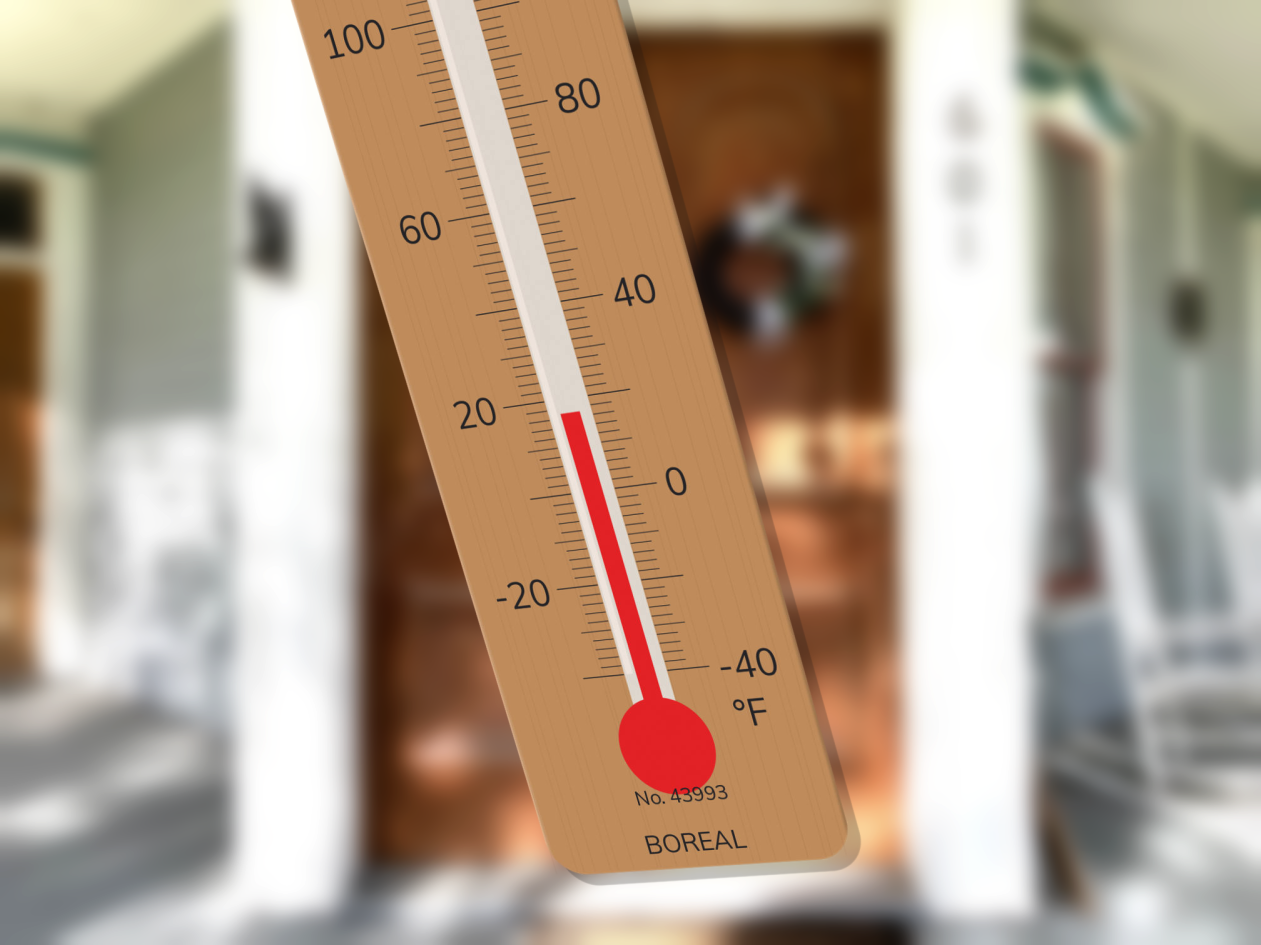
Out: value=17 unit=°F
